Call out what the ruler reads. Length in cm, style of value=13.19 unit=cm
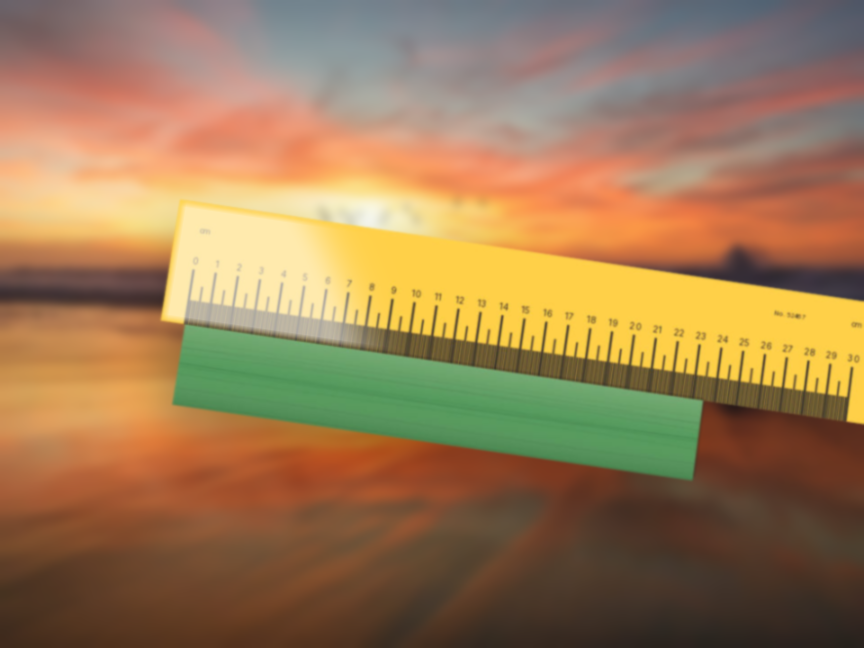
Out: value=23.5 unit=cm
